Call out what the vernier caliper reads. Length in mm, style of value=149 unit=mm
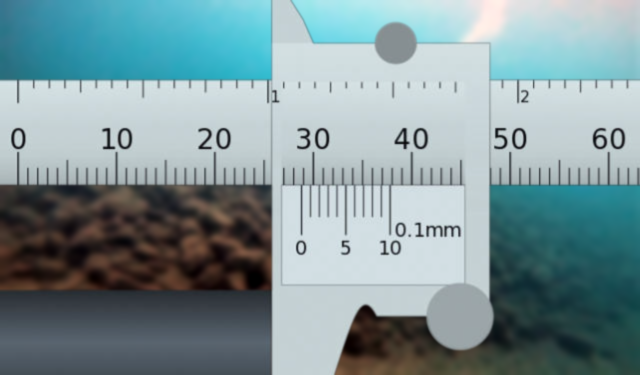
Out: value=28.8 unit=mm
